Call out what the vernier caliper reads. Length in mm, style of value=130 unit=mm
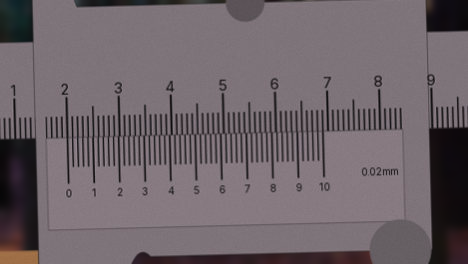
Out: value=20.0 unit=mm
